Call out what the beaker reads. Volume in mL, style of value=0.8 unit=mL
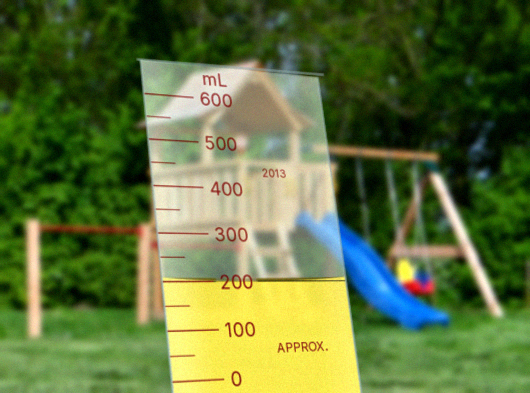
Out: value=200 unit=mL
